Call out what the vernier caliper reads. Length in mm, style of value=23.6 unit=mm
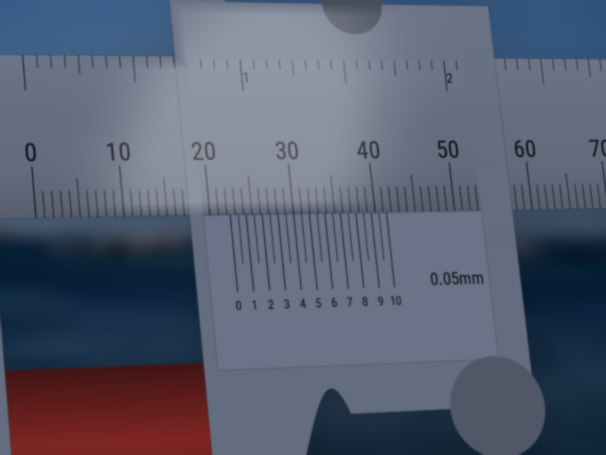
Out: value=22.4 unit=mm
